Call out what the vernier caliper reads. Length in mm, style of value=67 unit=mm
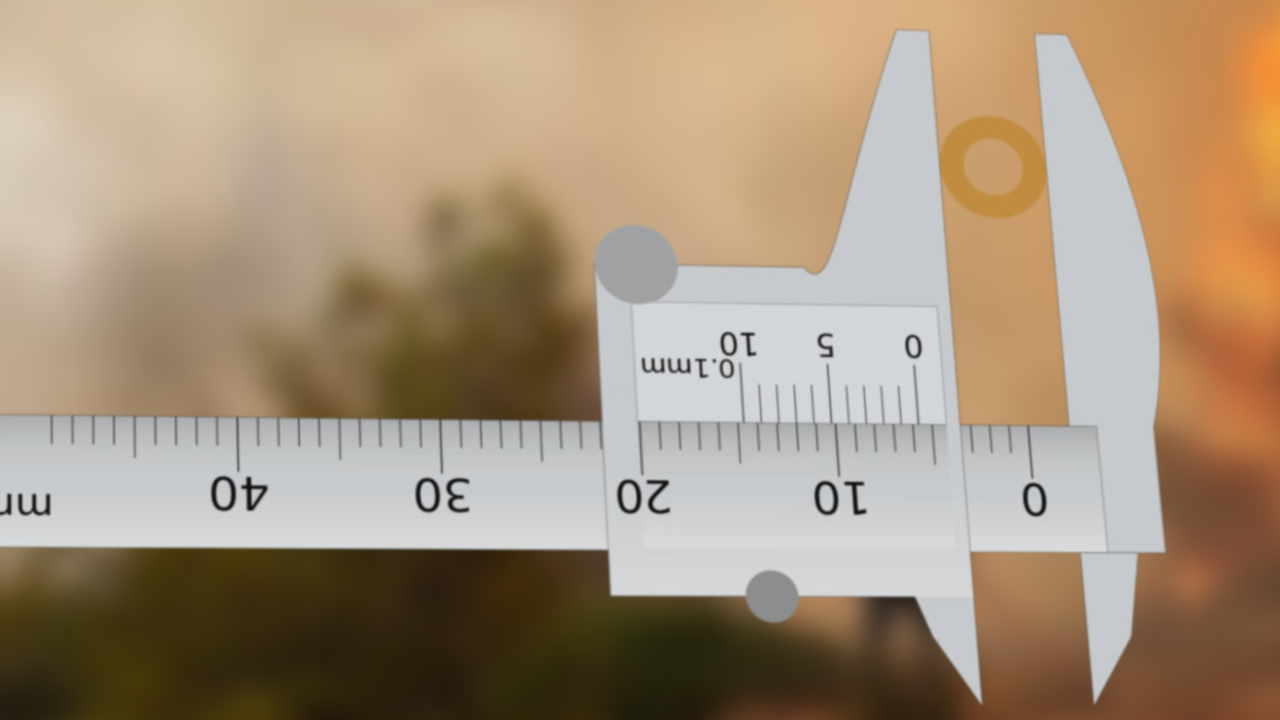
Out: value=5.7 unit=mm
